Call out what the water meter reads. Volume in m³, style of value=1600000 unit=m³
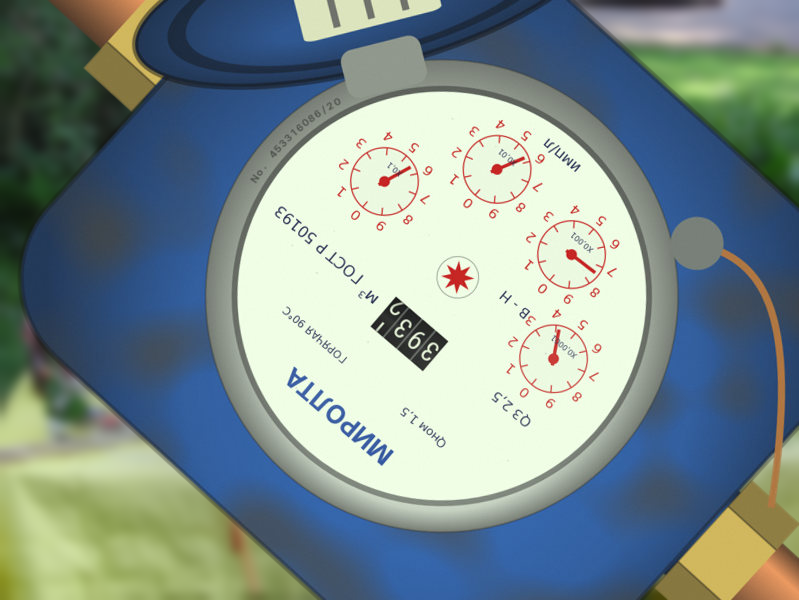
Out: value=3931.5574 unit=m³
